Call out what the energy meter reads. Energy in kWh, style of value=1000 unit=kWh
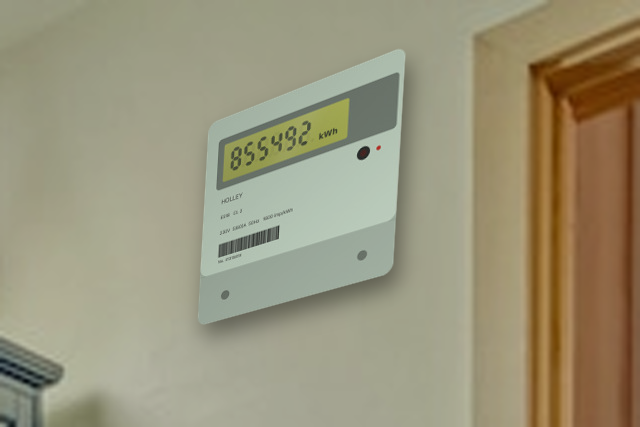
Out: value=855492 unit=kWh
